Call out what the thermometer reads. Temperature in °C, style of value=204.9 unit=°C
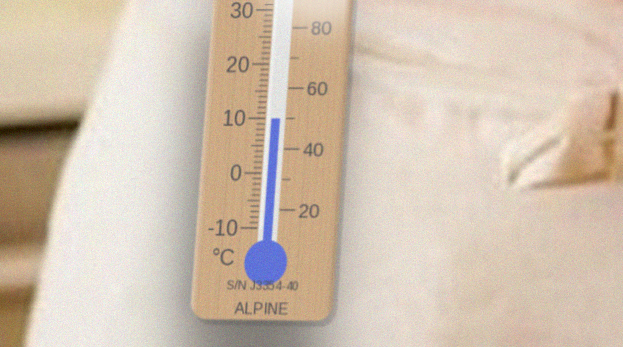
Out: value=10 unit=°C
